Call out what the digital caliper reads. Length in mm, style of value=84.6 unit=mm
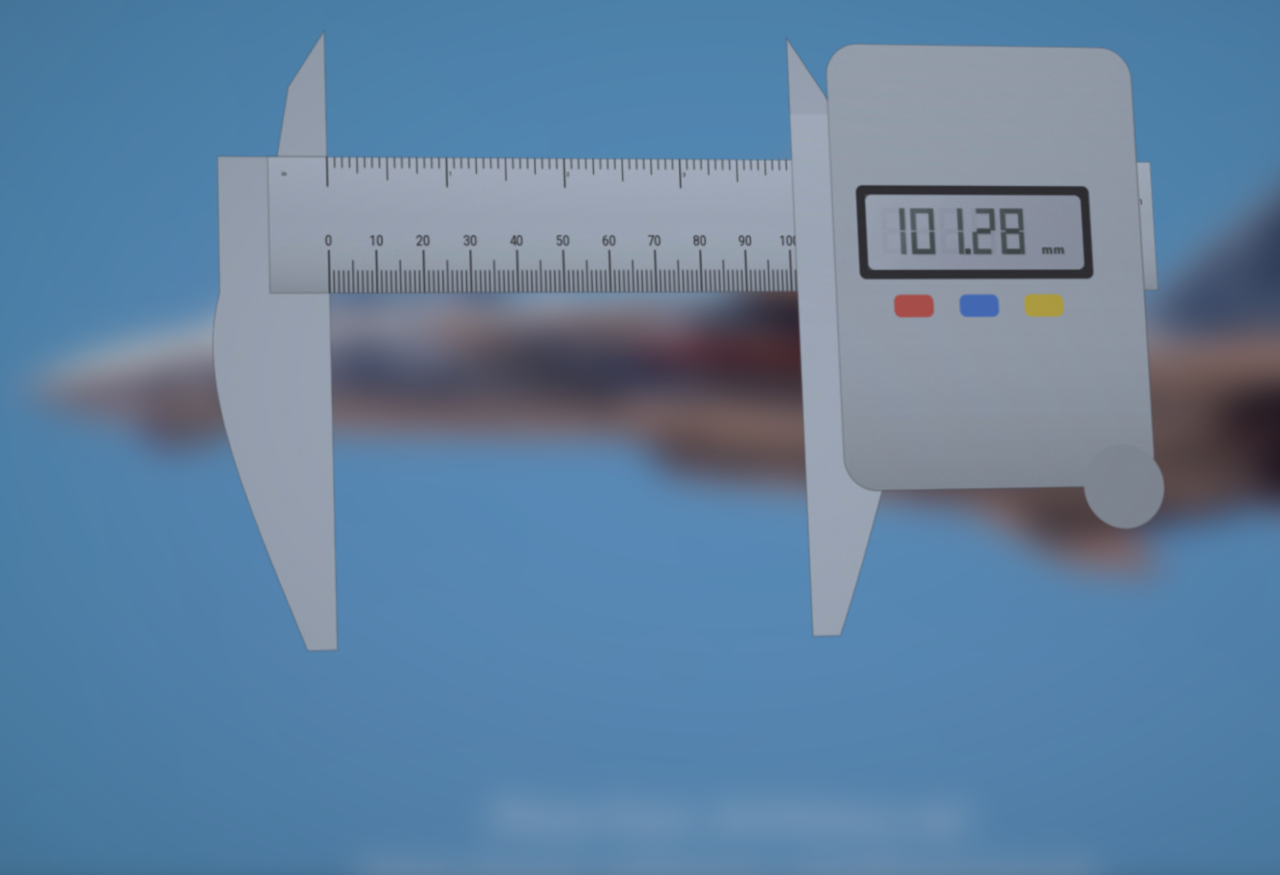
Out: value=101.28 unit=mm
